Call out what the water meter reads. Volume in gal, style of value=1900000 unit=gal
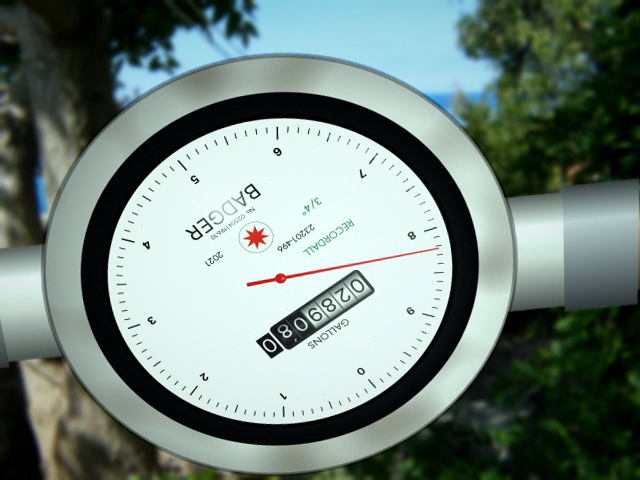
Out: value=289078.2 unit=gal
